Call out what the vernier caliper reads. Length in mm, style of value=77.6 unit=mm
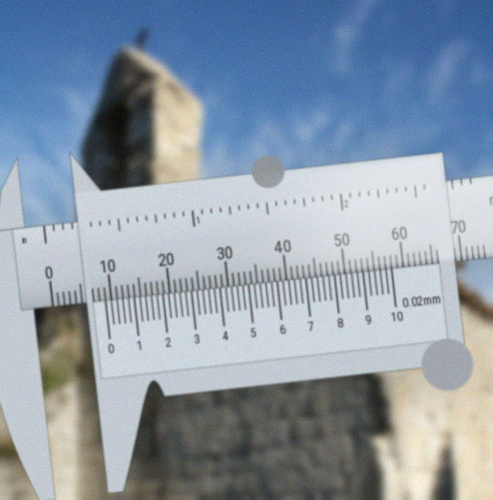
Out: value=9.0 unit=mm
